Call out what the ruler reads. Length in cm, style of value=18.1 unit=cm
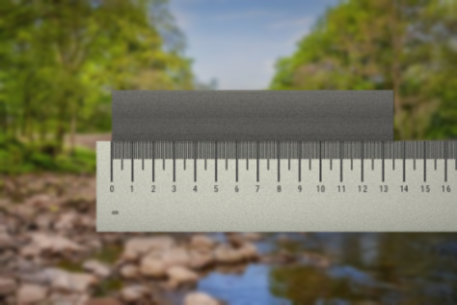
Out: value=13.5 unit=cm
